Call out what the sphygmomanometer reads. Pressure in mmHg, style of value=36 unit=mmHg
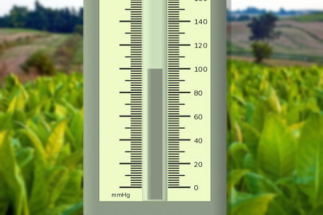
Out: value=100 unit=mmHg
